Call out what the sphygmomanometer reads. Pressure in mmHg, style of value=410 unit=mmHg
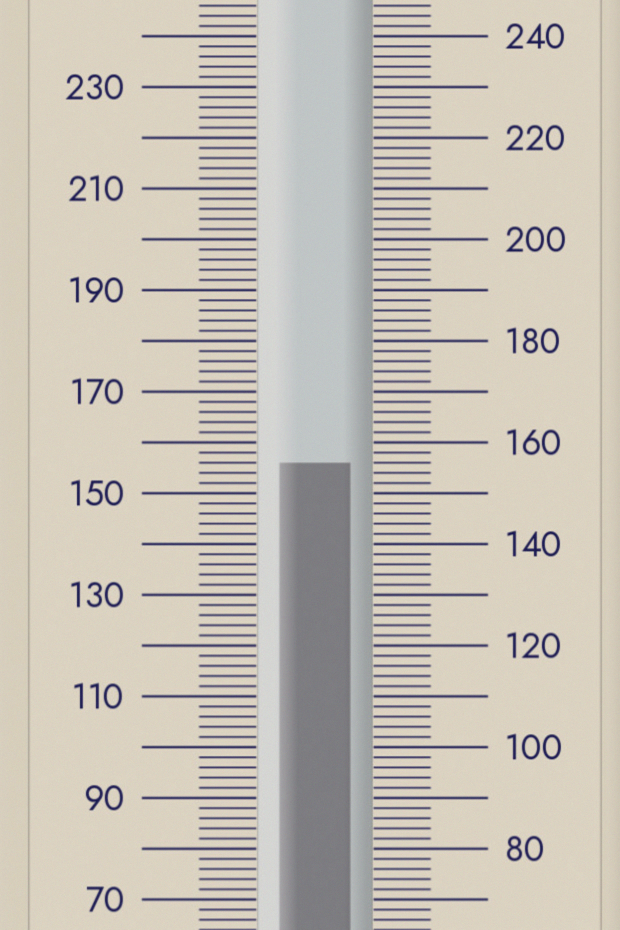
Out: value=156 unit=mmHg
